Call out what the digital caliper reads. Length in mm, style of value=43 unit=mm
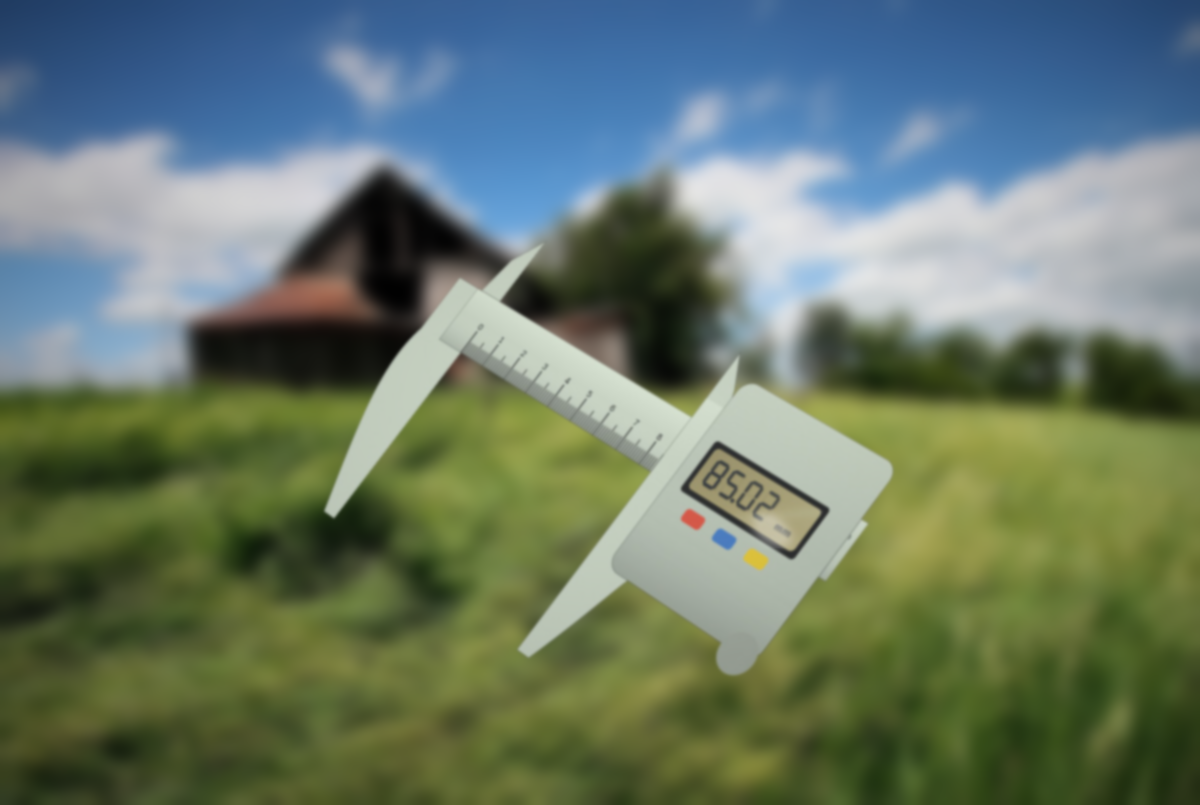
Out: value=85.02 unit=mm
